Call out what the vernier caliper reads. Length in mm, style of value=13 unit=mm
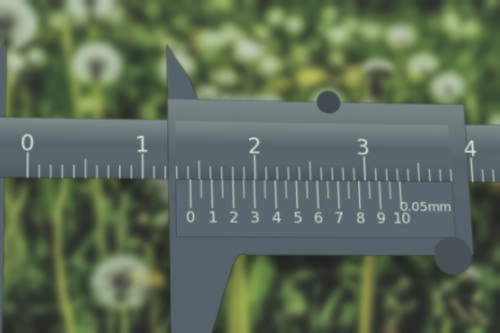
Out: value=14.2 unit=mm
